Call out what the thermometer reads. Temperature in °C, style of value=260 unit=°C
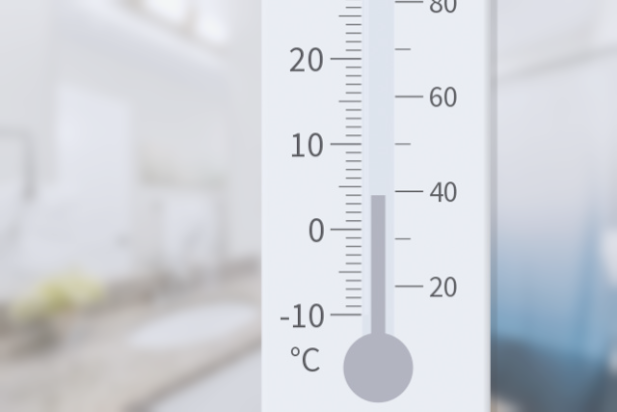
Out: value=4 unit=°C
